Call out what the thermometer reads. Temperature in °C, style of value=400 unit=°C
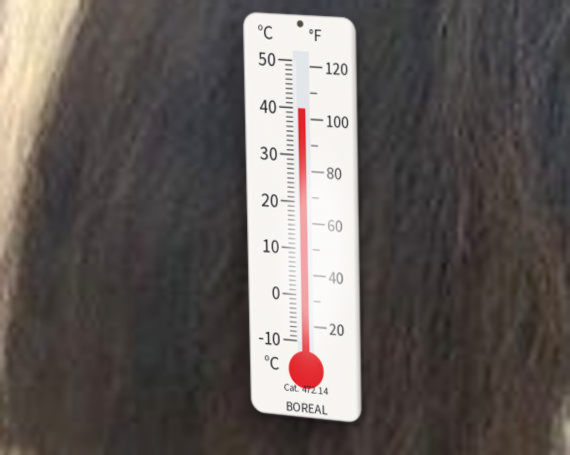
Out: value=40 unit=°C
